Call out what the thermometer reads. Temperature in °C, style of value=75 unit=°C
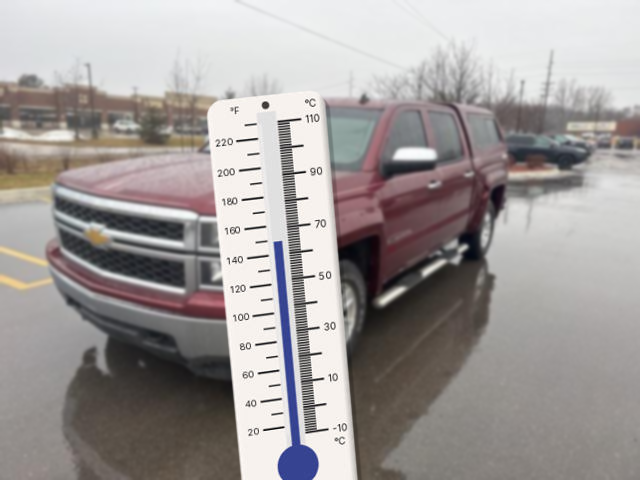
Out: value=65 unit=°C
